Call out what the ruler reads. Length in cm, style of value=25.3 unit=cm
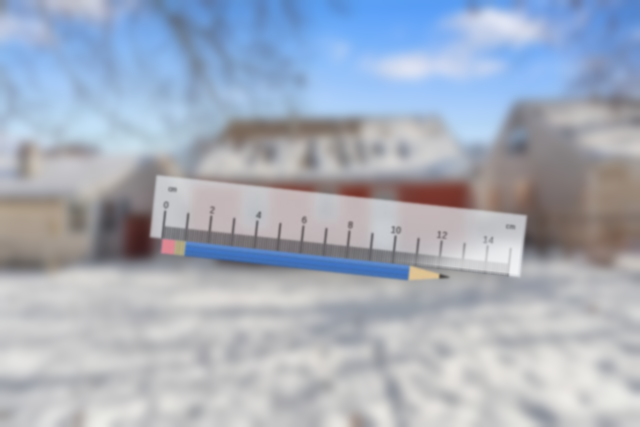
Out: value=12.5 unit=cm
